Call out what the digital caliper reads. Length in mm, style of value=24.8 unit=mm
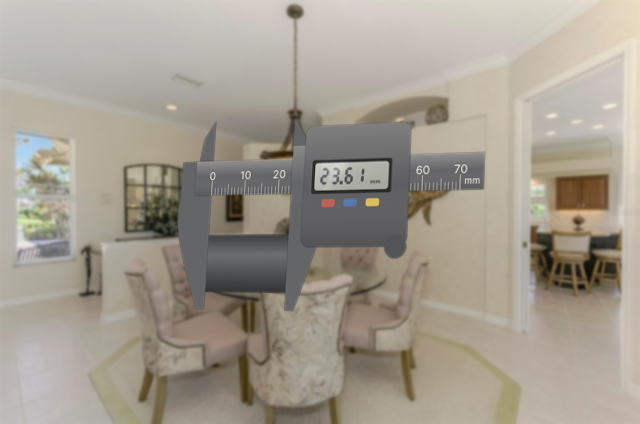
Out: value=23.61 unit=mm
